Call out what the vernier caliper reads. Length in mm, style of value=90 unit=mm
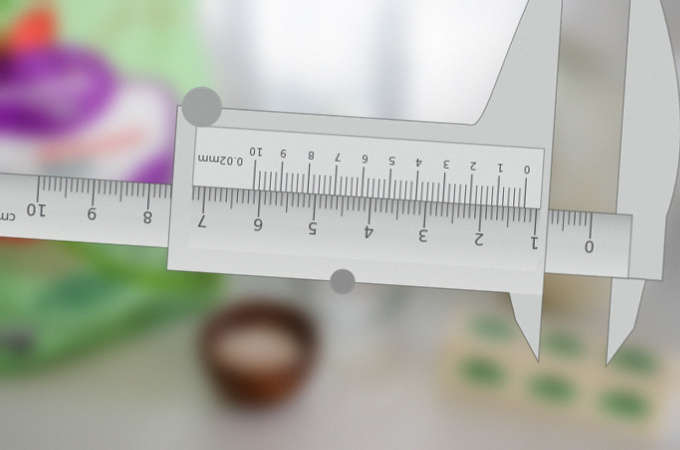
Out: value=12.2 unit=mm
